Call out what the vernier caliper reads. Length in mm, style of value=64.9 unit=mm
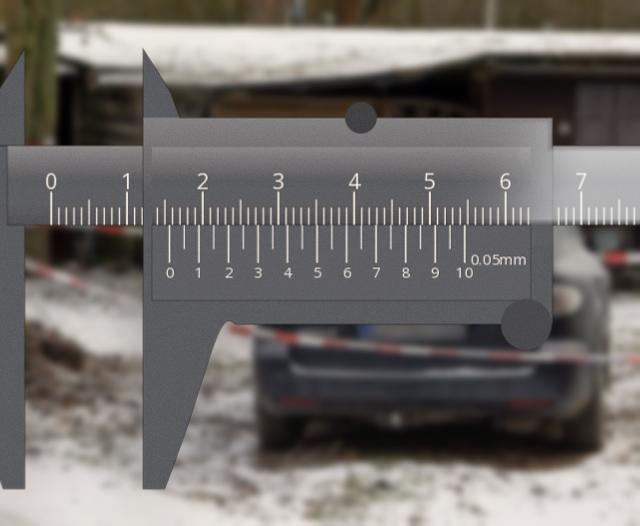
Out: value=15.6 unit=mm
